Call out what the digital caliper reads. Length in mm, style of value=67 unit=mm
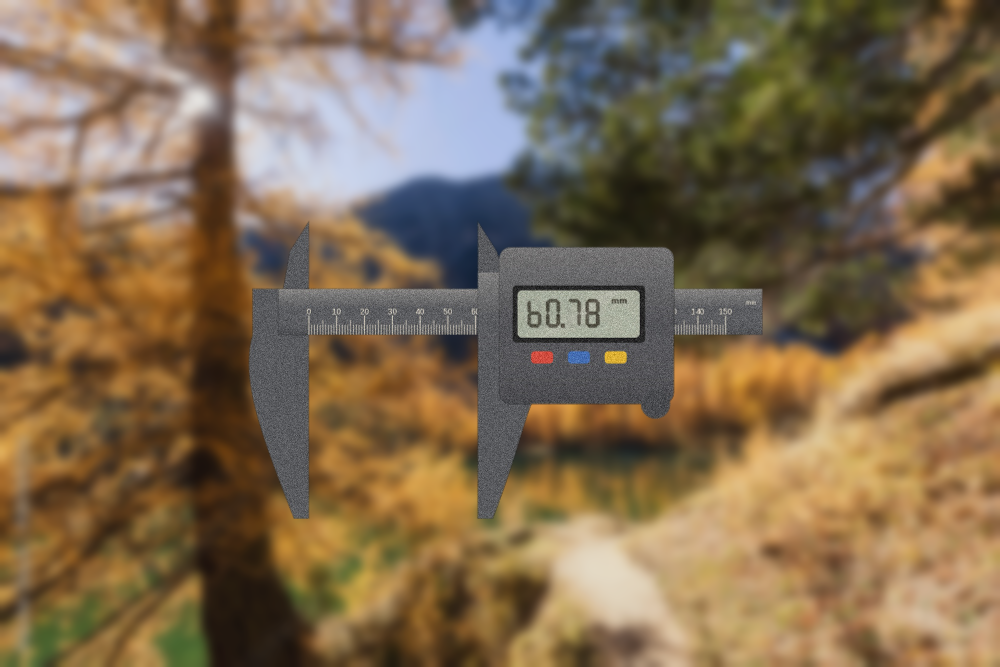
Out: value=60.78 unit=mm
